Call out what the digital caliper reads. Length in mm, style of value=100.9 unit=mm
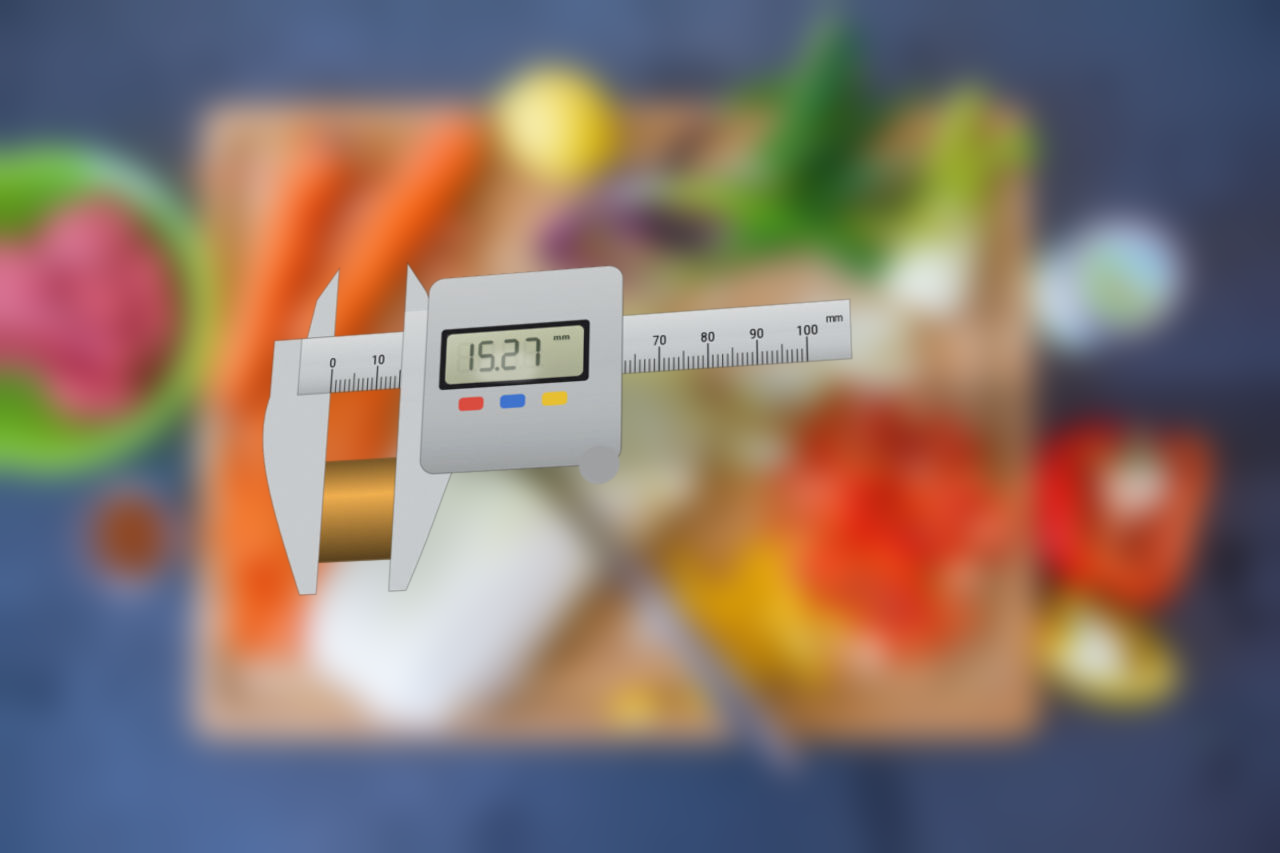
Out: value=15.27 unit=mm
